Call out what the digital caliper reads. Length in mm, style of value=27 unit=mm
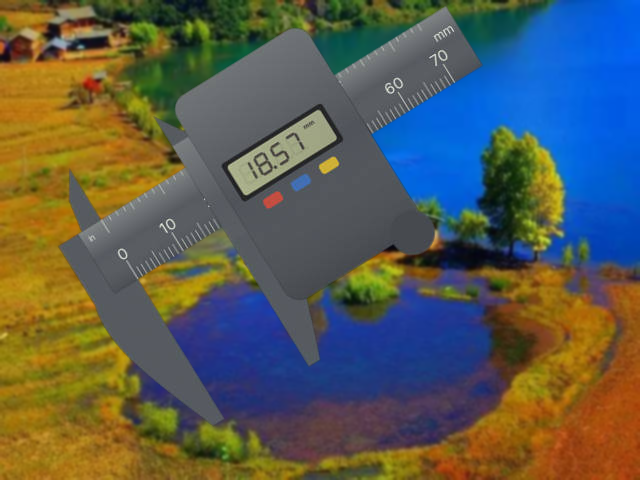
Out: value=18.57 unit=mm
